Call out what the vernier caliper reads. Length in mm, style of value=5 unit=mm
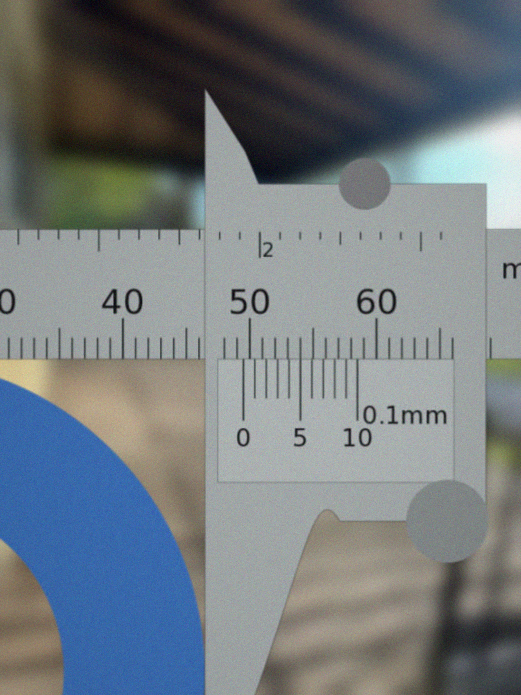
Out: value=49.5 unit=mm
